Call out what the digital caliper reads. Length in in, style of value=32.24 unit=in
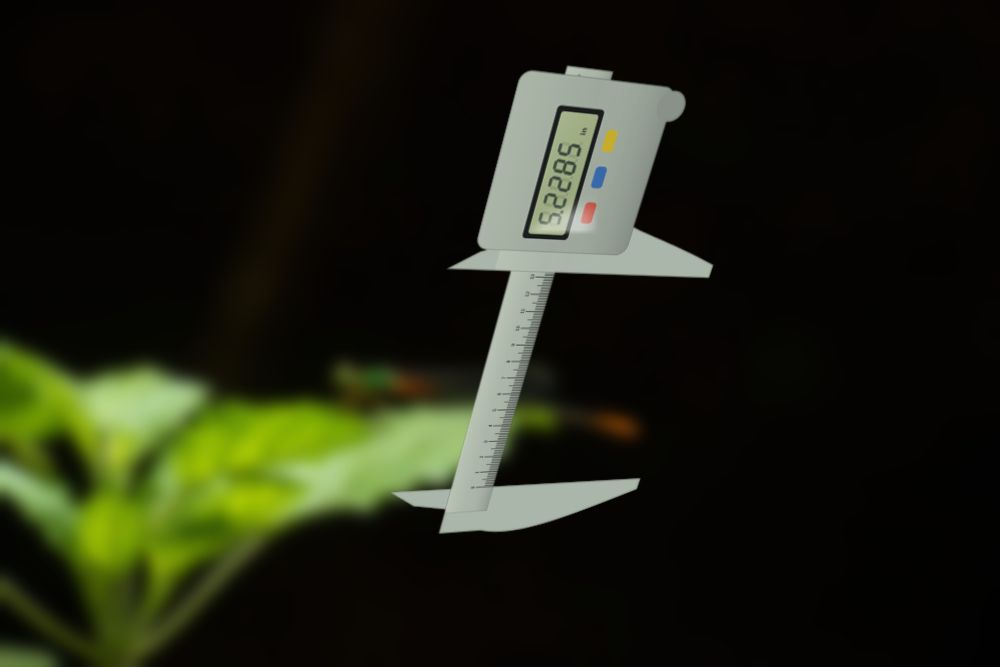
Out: value=5.2285 unit=in
